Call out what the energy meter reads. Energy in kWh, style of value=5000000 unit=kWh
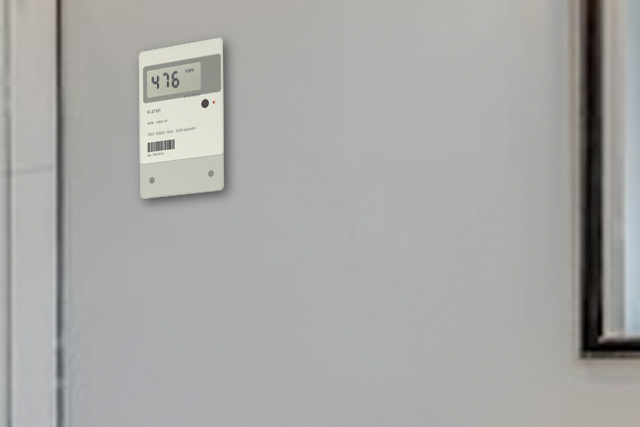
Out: value=476 unit=kWh
